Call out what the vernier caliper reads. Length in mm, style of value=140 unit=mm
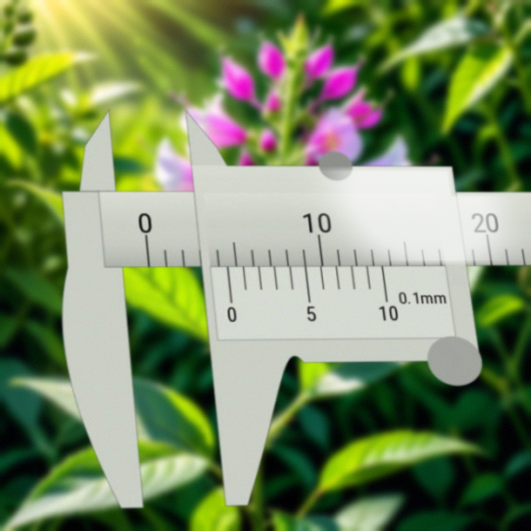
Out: value=4.5 unit=mm
